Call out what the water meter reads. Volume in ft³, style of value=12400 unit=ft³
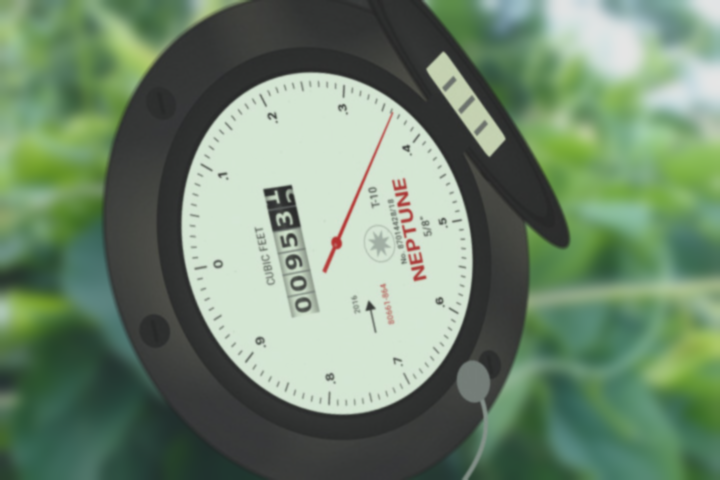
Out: value=9531.36 unit=ft³
